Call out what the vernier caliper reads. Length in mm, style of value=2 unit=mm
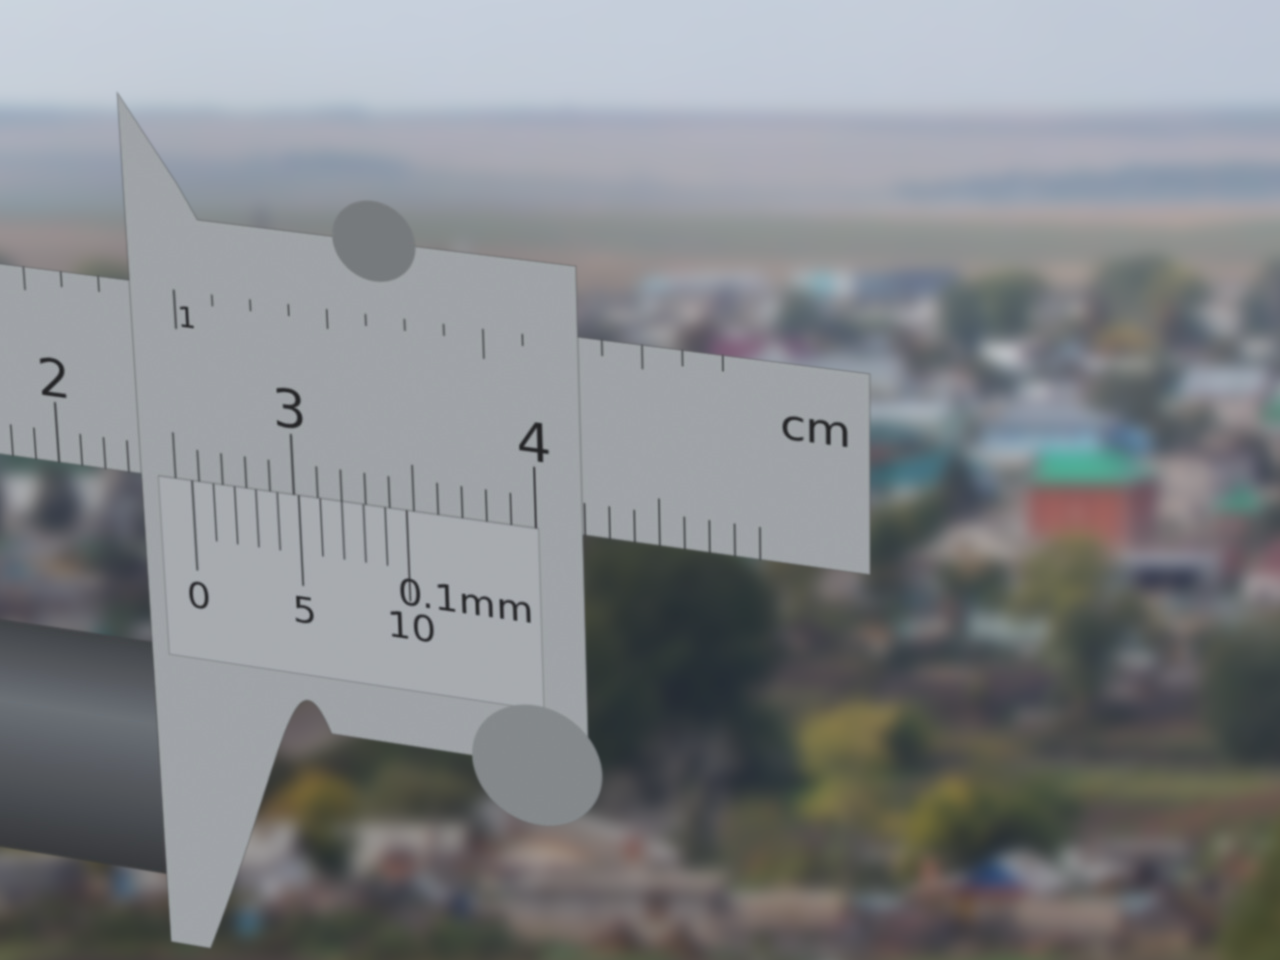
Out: value=25.7 unit=mm
